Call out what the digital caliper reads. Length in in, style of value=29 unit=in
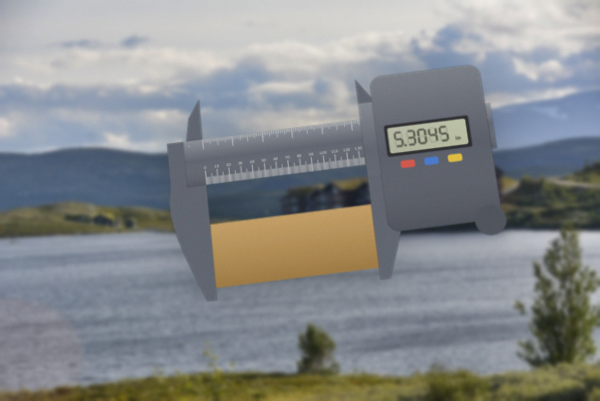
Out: value=5.3045 unit=in
